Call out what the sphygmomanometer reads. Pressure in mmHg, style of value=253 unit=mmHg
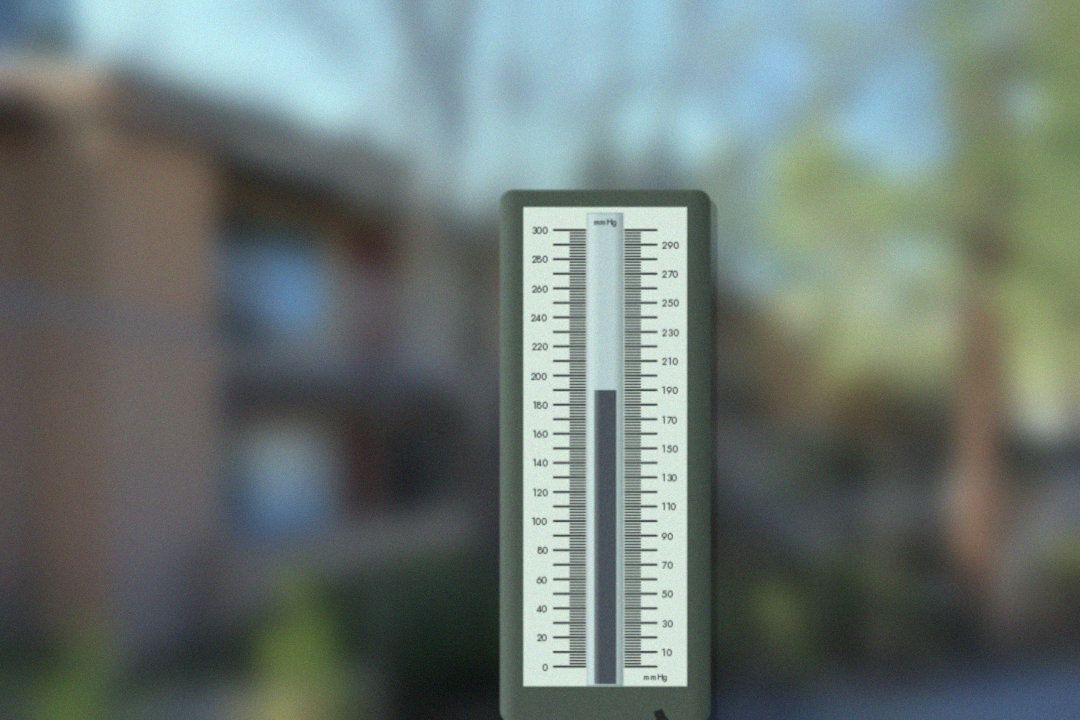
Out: value=190 unit=mmHg
